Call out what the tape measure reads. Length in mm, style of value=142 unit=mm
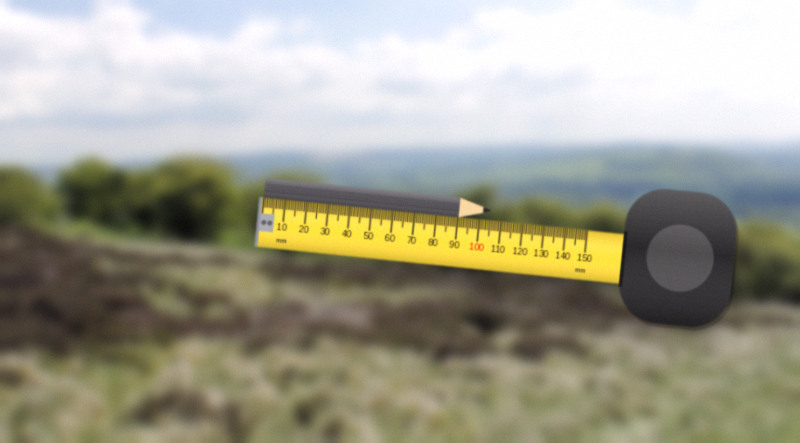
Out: value=105 unit=mm
